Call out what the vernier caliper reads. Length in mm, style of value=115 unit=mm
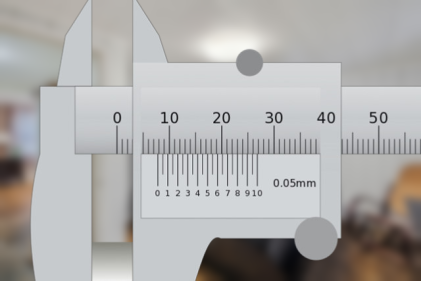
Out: value=7.8 unit=mm
